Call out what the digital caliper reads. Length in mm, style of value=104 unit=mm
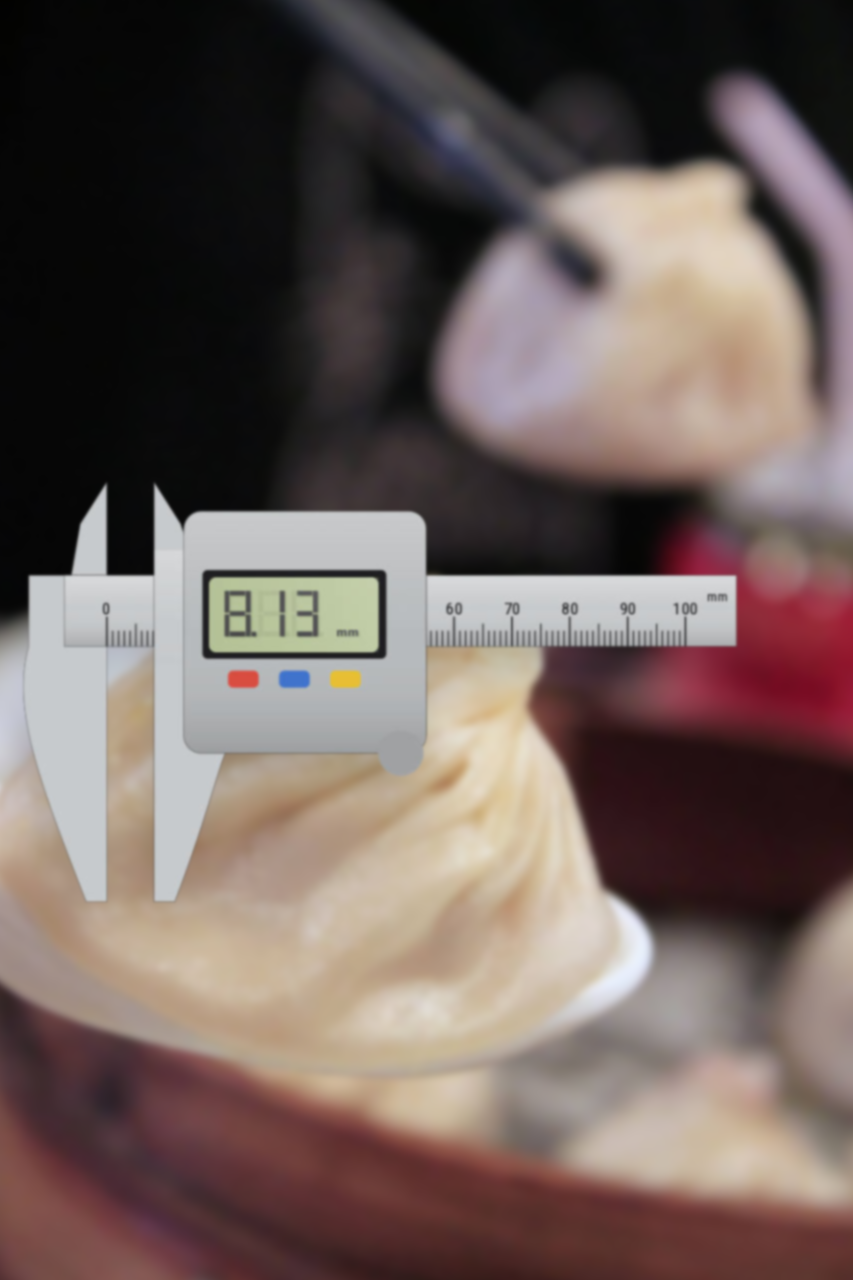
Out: value=8.13 unit=mm
